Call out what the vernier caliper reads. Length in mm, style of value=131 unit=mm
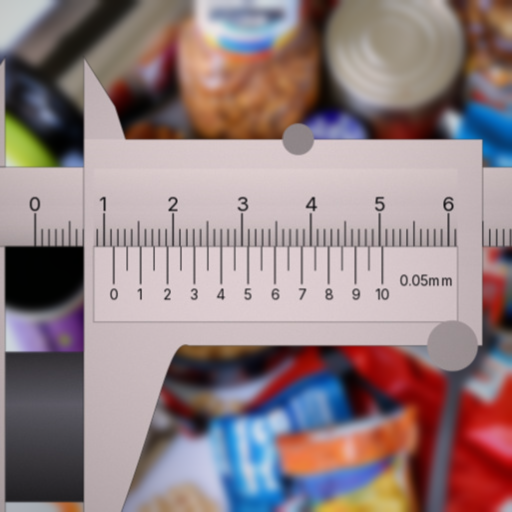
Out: value=11.4 unit=mm
